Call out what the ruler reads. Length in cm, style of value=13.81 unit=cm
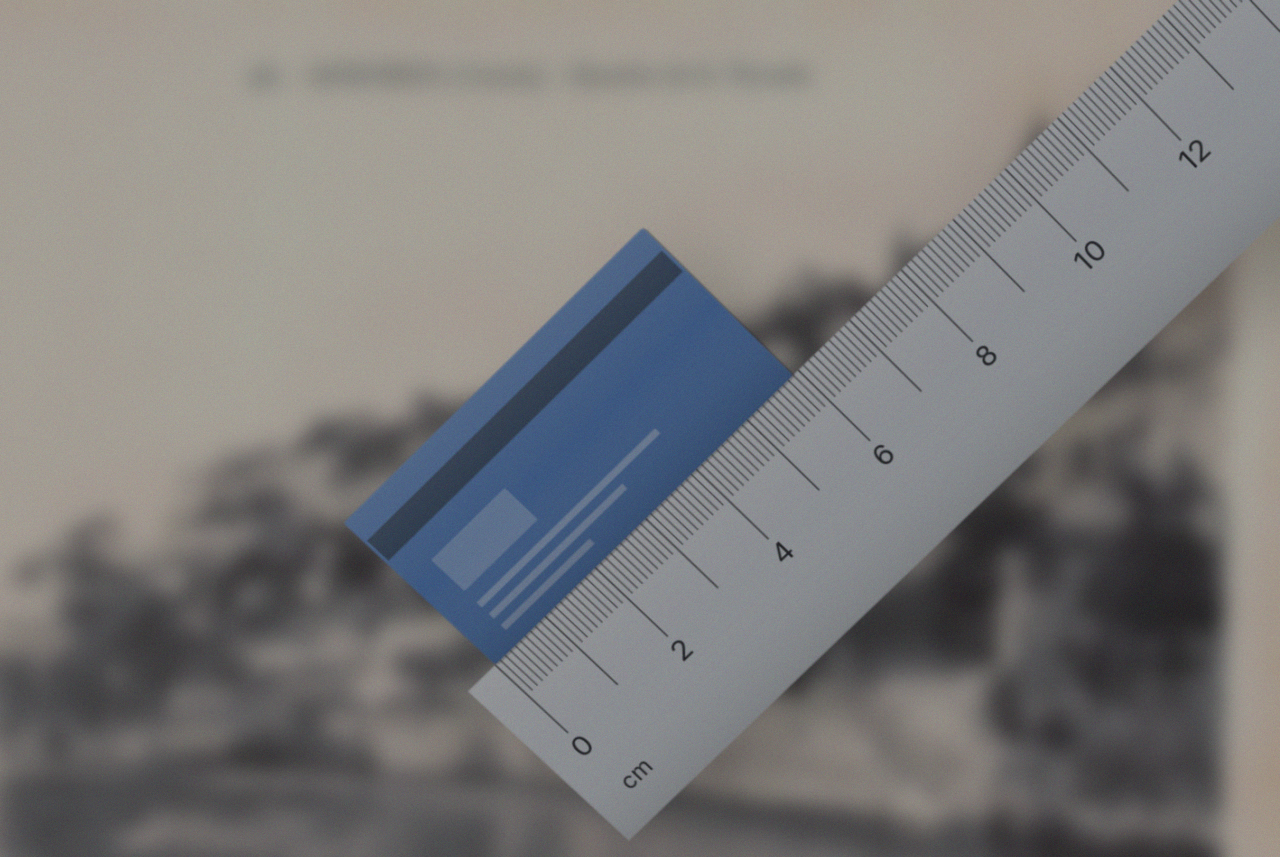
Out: value=5.9 unit=cm
